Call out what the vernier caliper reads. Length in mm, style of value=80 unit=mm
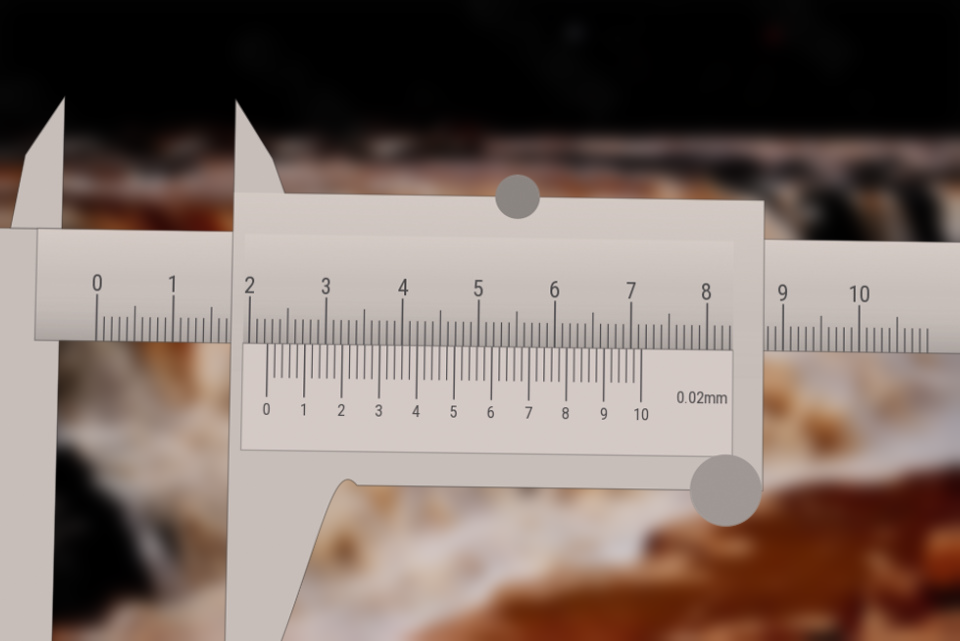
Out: value=22.4 unit=mm
